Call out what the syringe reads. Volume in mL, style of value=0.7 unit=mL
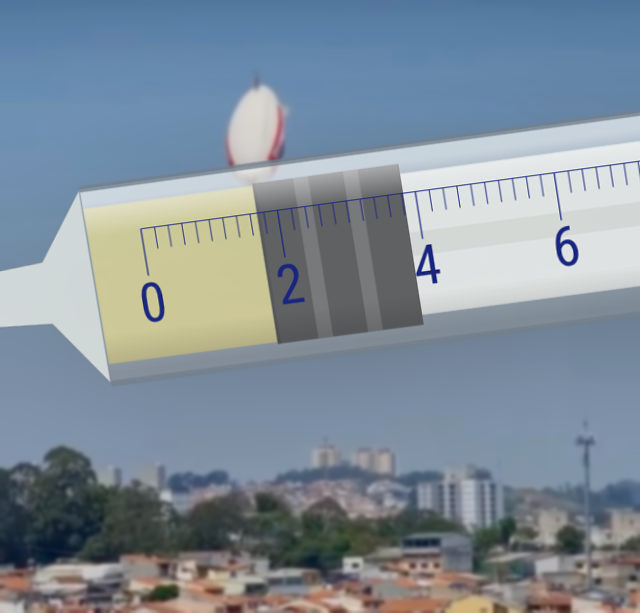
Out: value=1.7 unit=mL
